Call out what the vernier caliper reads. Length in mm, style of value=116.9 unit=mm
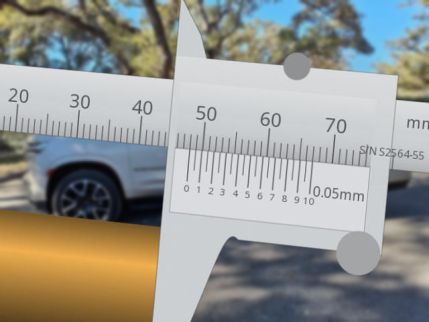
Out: value=48.0 unit=mm
